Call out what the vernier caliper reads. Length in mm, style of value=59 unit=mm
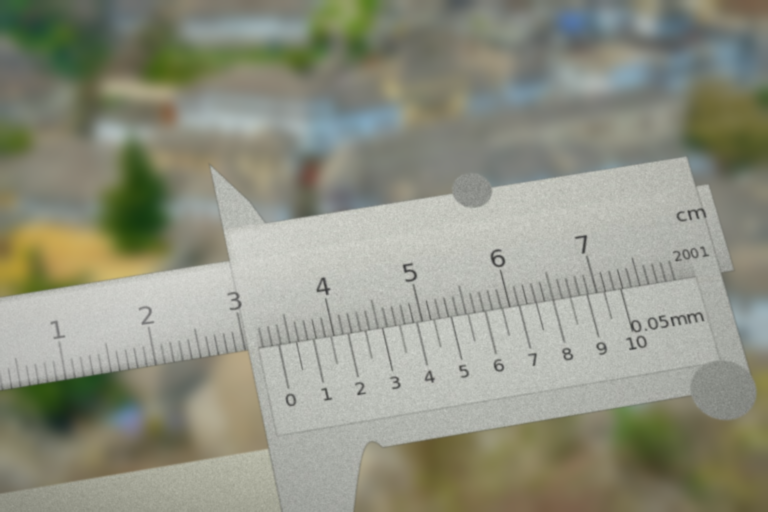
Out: value=33.8 unit=mm
